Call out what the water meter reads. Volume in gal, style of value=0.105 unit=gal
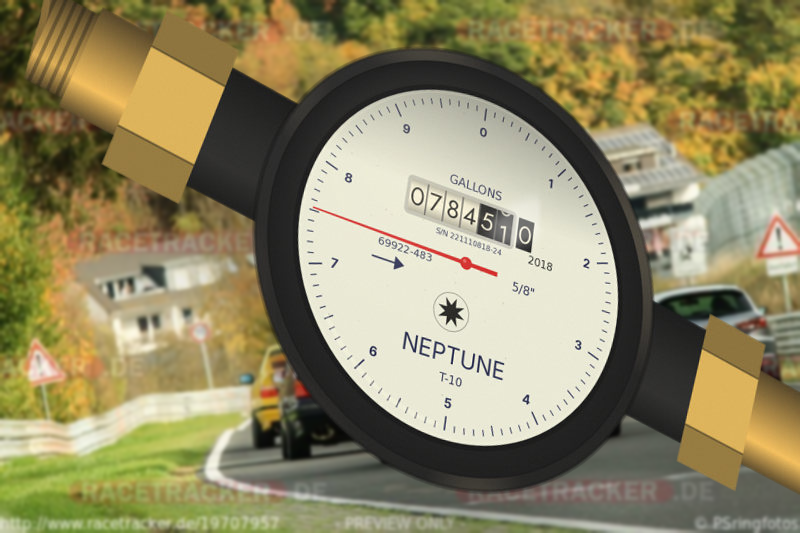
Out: value=784507.5 unit=gal
